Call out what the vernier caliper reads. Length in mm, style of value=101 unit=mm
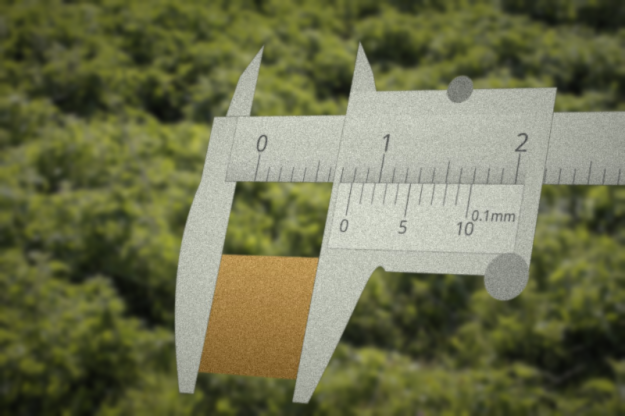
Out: value=7.9 unit=mm
